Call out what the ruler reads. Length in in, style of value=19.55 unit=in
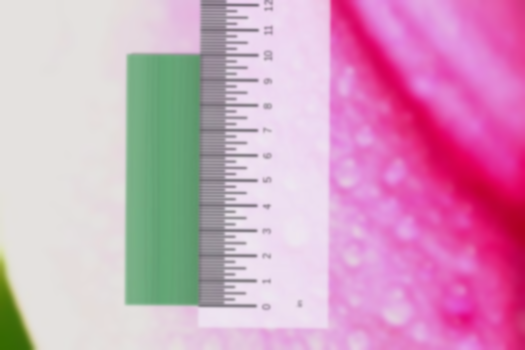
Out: value=10 unit=in
